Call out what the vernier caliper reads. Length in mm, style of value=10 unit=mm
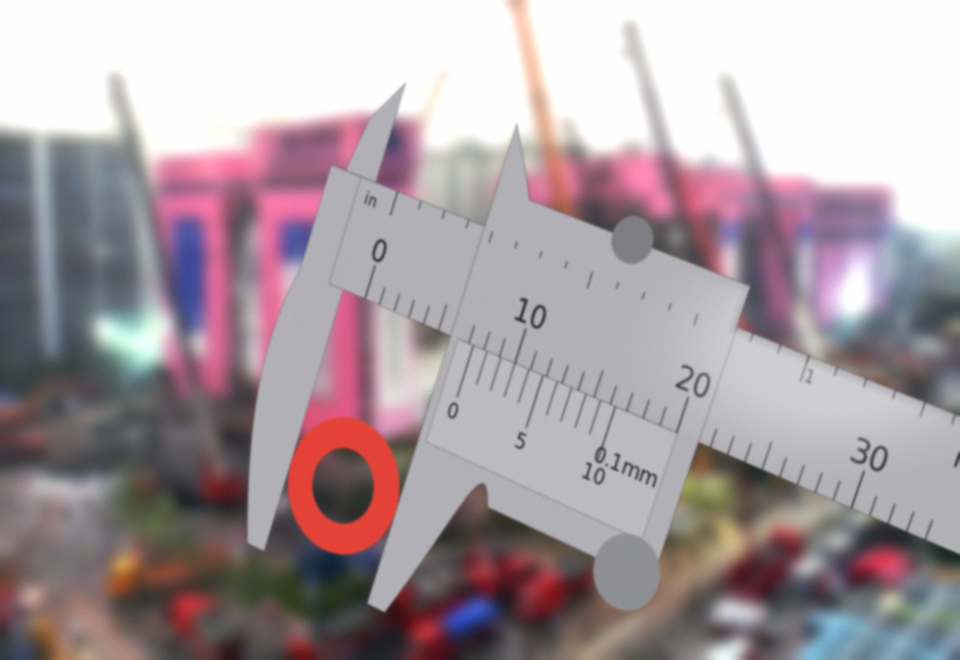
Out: value=7.3 unit=mm
